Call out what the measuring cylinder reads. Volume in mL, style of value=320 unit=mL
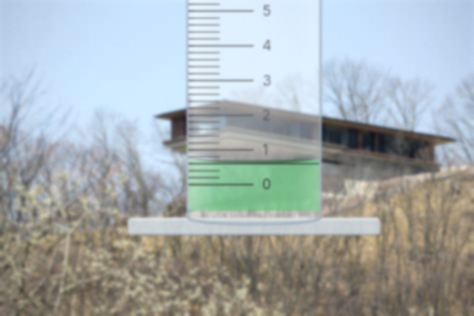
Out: value=0.6 unit=mL
